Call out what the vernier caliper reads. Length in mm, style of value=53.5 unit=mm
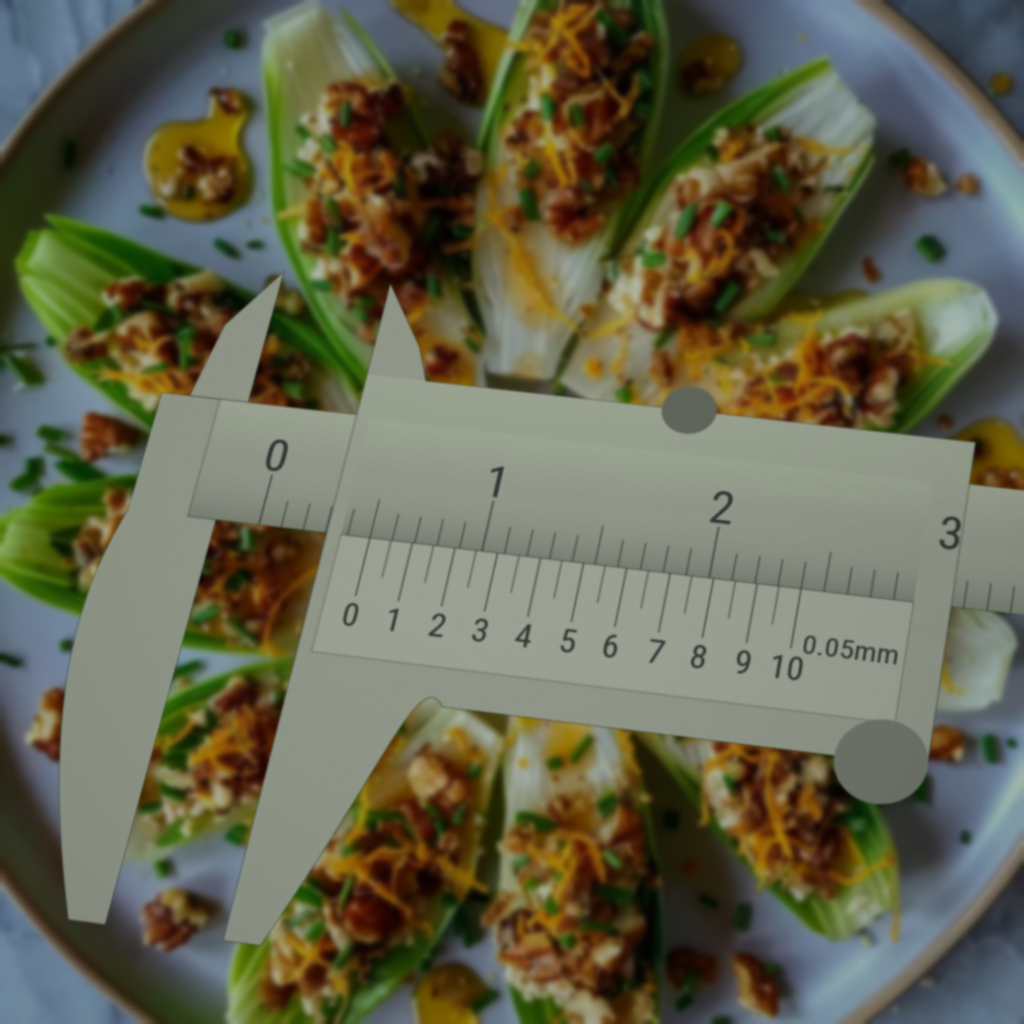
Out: value=5.0 unit=mm
